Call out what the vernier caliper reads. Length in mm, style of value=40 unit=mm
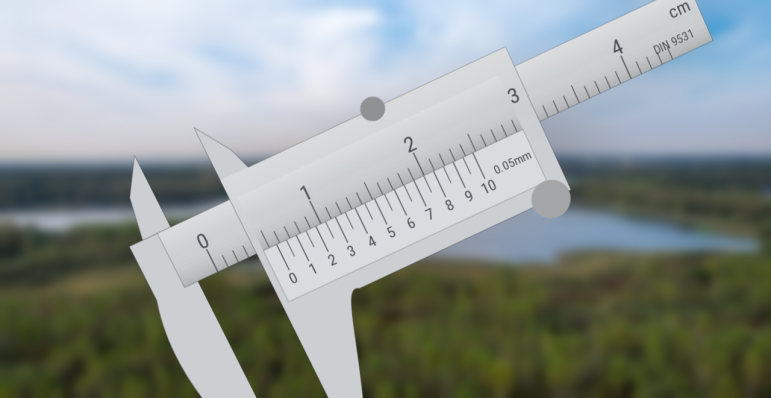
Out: value=5.7 unit=mm
